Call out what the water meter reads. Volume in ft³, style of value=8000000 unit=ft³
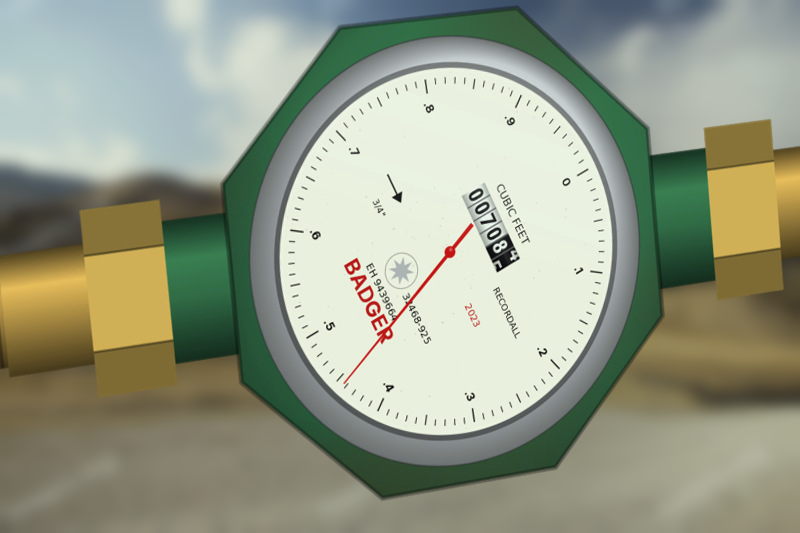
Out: value=7084.44 unit=ft³
